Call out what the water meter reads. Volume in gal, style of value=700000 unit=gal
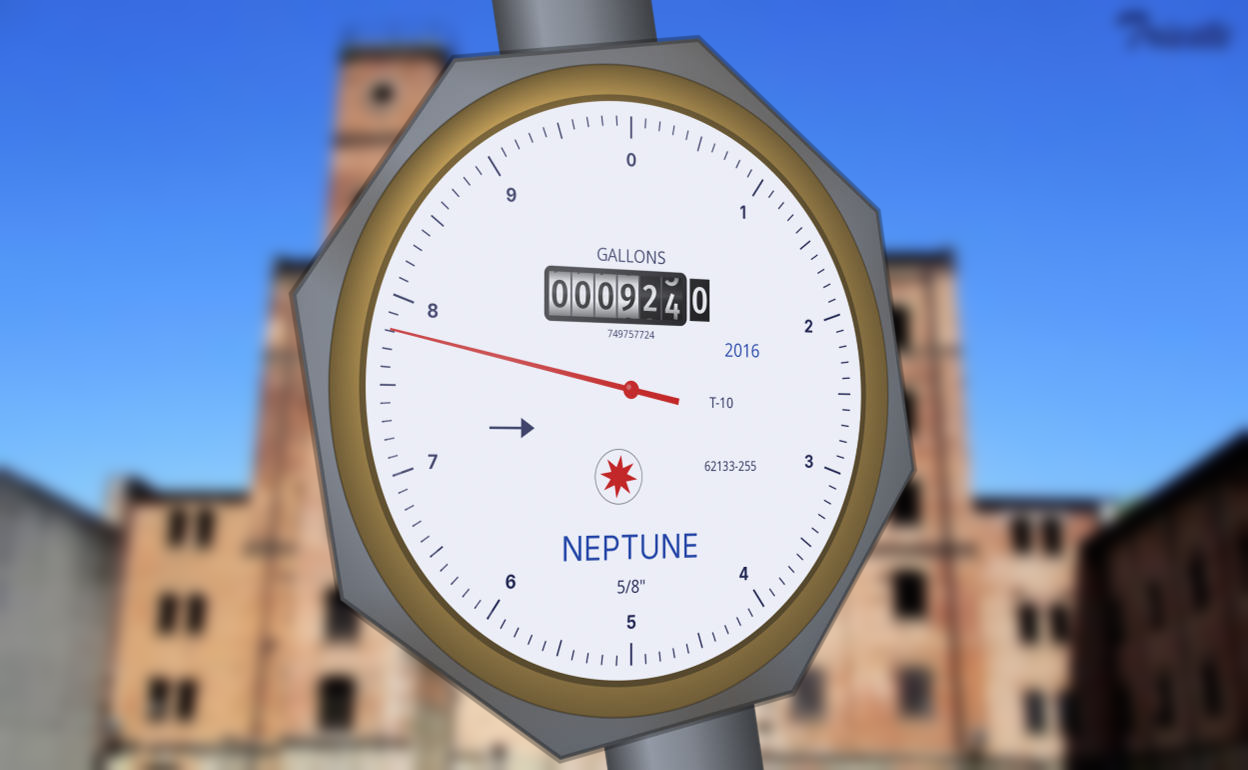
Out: value=9237.8 unit=gal
